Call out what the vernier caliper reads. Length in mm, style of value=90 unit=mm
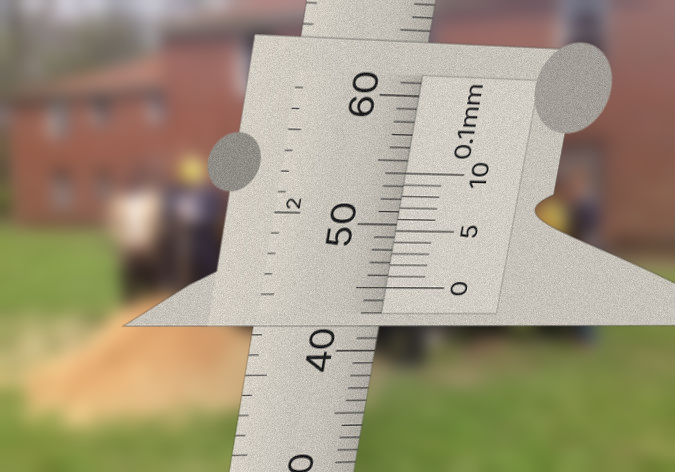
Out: value=45.0 unit=mm
